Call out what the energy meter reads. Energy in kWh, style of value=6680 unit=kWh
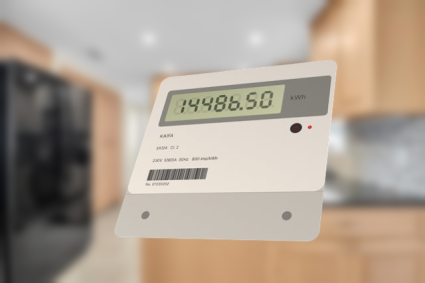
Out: value=14486.50 unit=kWh
